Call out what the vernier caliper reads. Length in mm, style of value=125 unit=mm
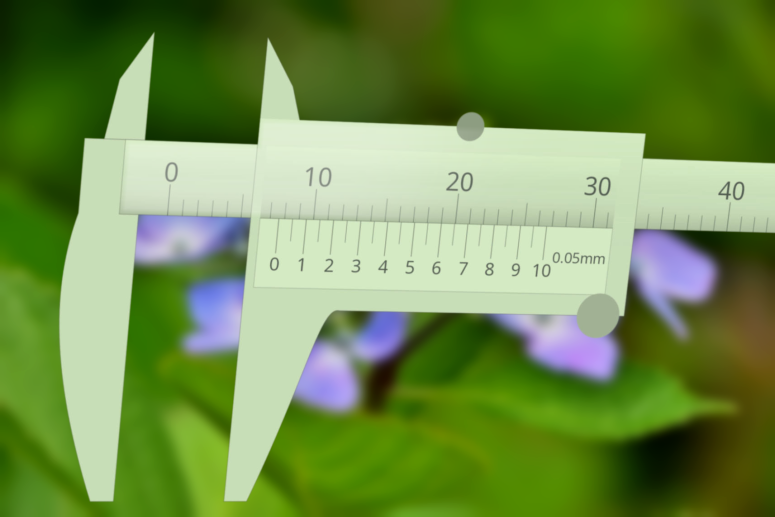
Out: value=7.6 unit=mm
